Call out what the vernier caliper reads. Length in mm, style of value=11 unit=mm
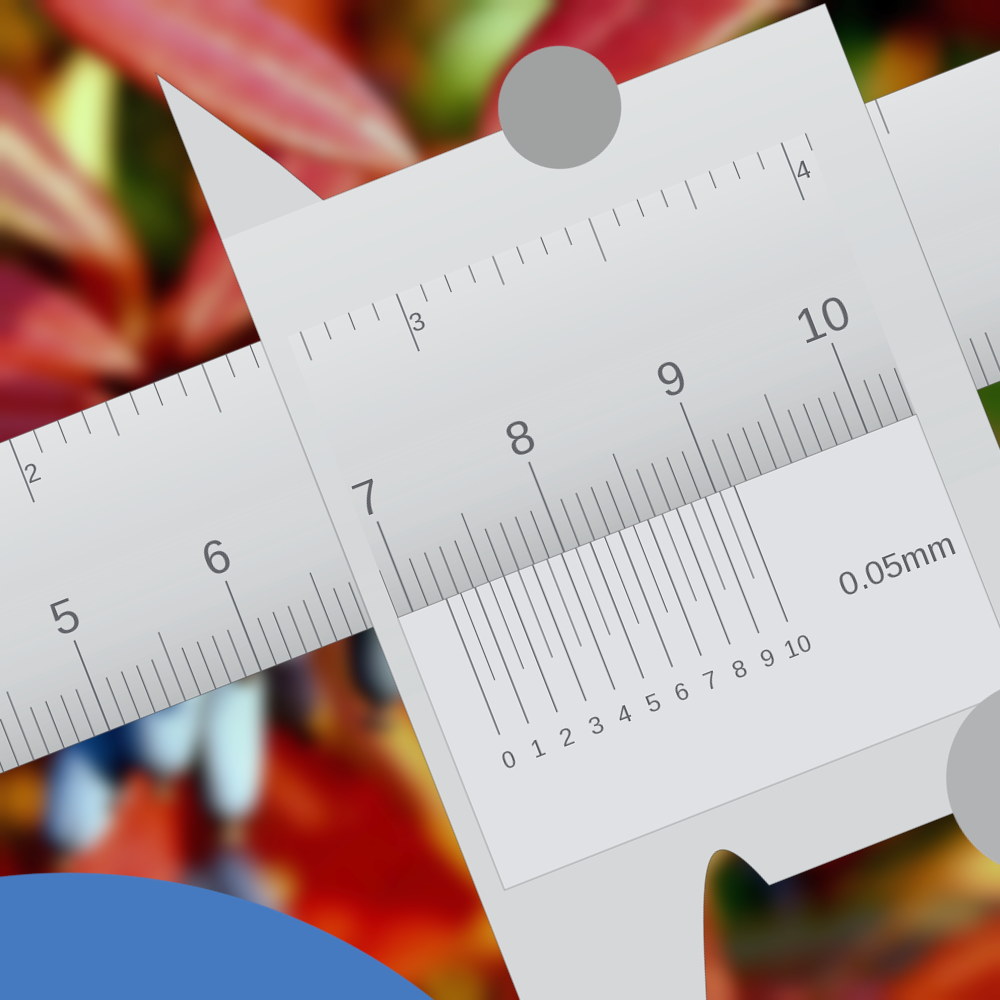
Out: value=72.2 unit=mm
